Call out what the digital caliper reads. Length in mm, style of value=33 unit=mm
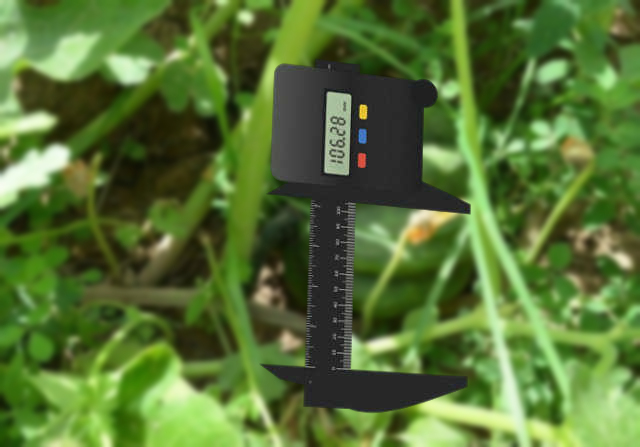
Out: value=106.28 unit=mm
